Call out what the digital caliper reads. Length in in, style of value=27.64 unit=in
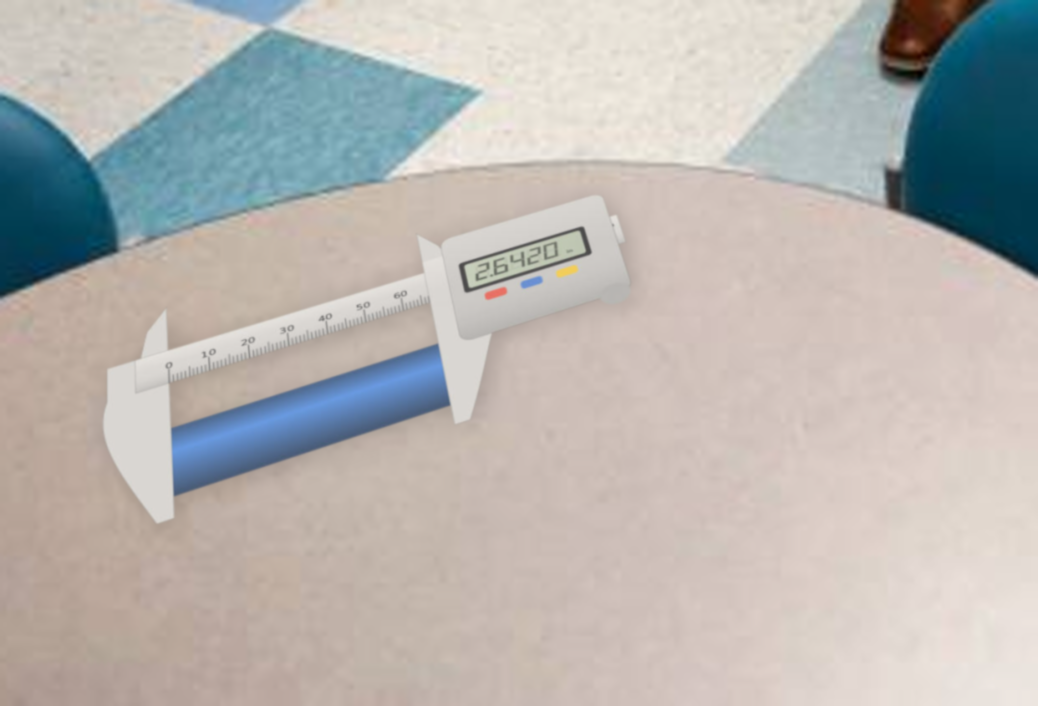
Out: value=2.6420 unit=in
